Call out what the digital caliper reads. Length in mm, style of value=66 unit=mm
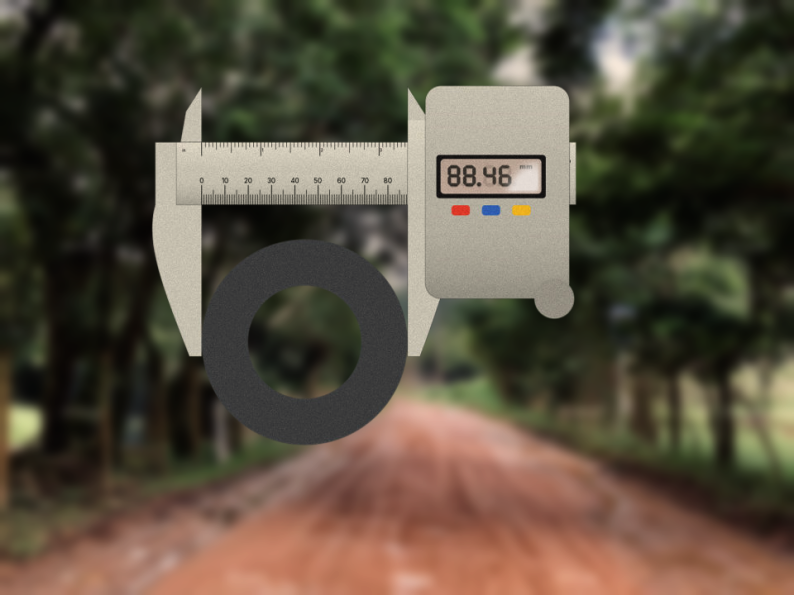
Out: value=88.46 unit=mm
